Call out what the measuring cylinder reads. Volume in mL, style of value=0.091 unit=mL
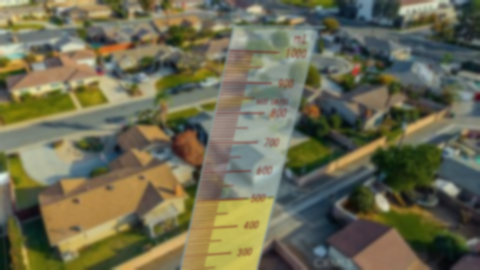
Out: value=500 unit=mL
